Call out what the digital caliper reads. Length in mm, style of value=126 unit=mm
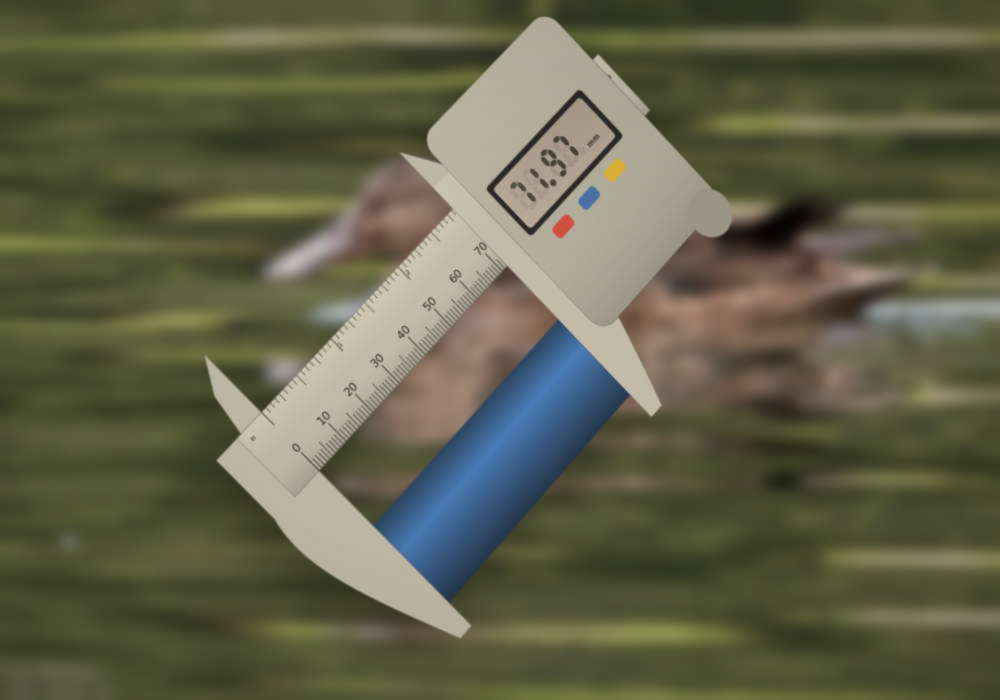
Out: value=71.97 unit=mm
